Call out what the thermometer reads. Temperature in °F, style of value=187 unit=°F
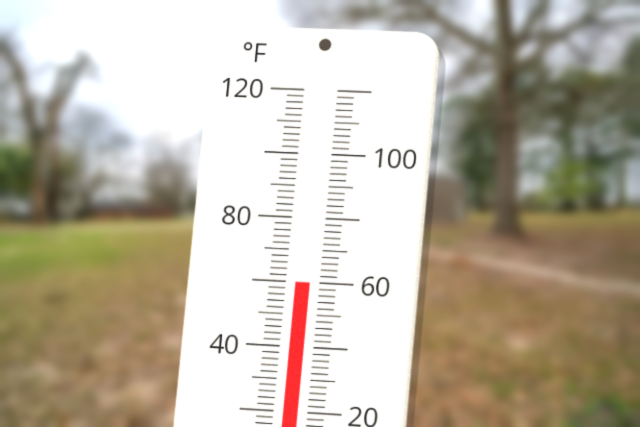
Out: value=60 unit=°F
